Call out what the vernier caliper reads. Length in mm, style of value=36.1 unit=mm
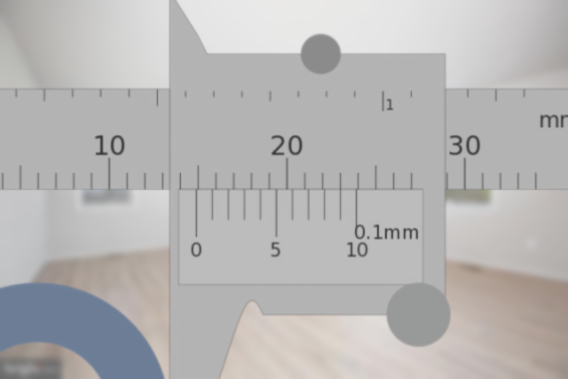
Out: value=14.9 unit=mm
